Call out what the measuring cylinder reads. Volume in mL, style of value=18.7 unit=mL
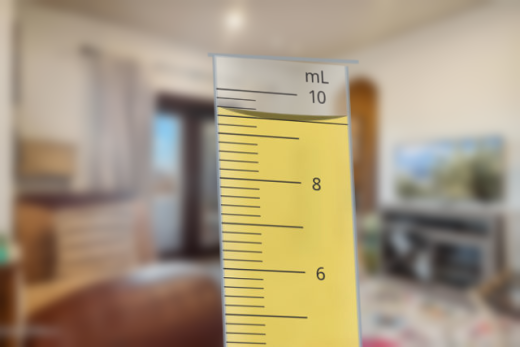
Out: value=9.4 unit=mL
